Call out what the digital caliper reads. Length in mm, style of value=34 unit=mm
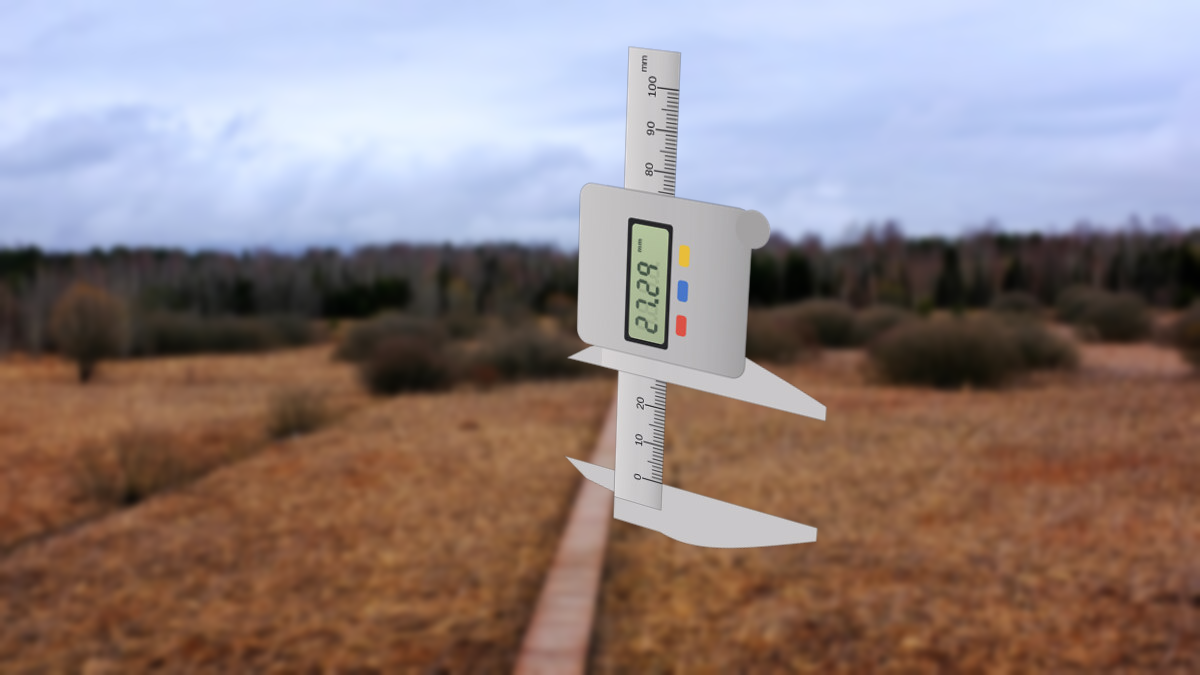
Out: value=27.29 unit=mm
